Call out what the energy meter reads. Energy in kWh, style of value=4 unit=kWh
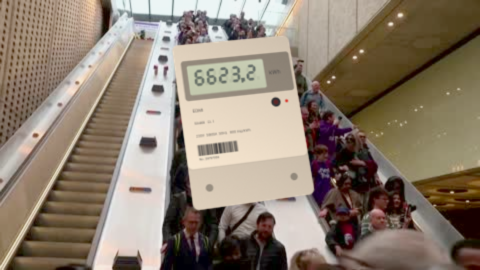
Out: value=6623.2 unit=kWh
